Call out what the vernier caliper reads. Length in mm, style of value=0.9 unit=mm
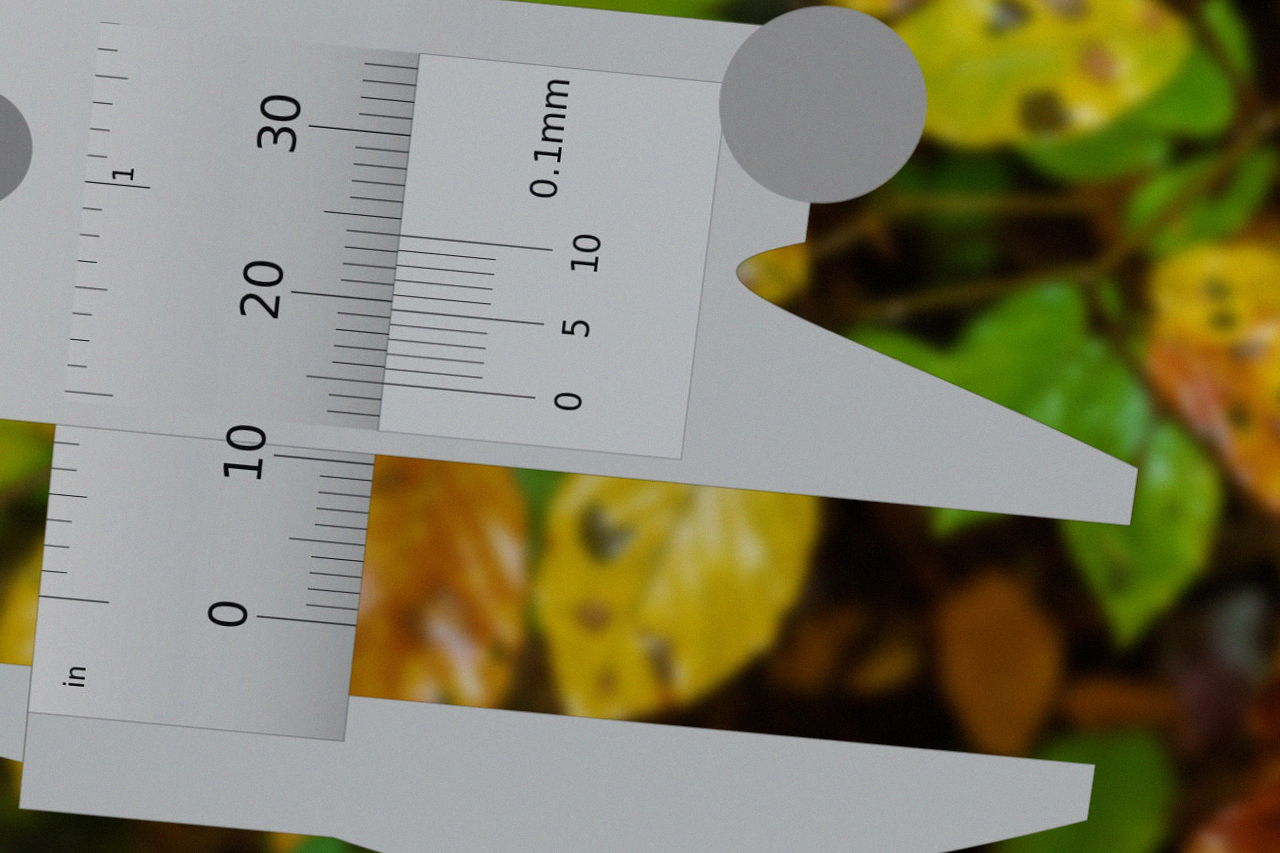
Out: value=15.0 unit=mm
